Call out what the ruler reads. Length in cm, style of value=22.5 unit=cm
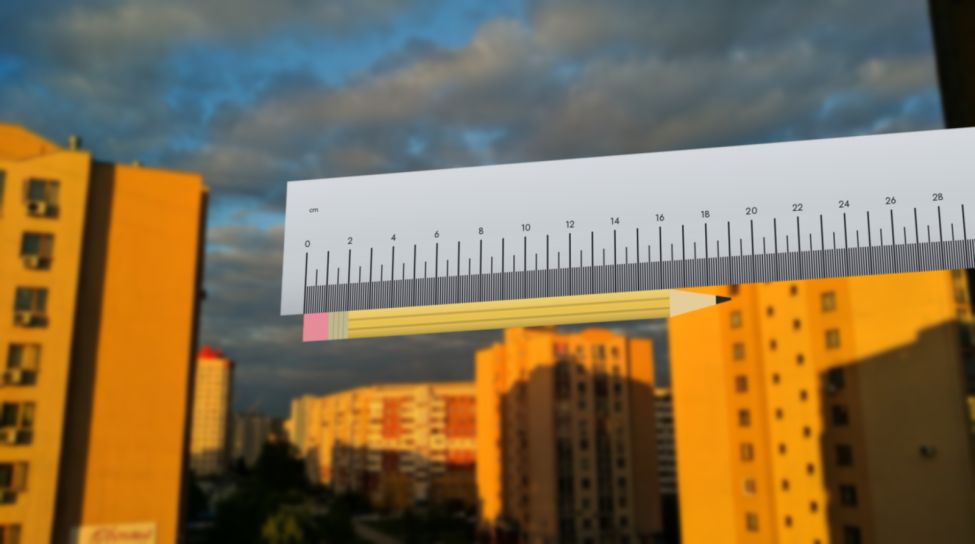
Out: value=19 unit=cm
